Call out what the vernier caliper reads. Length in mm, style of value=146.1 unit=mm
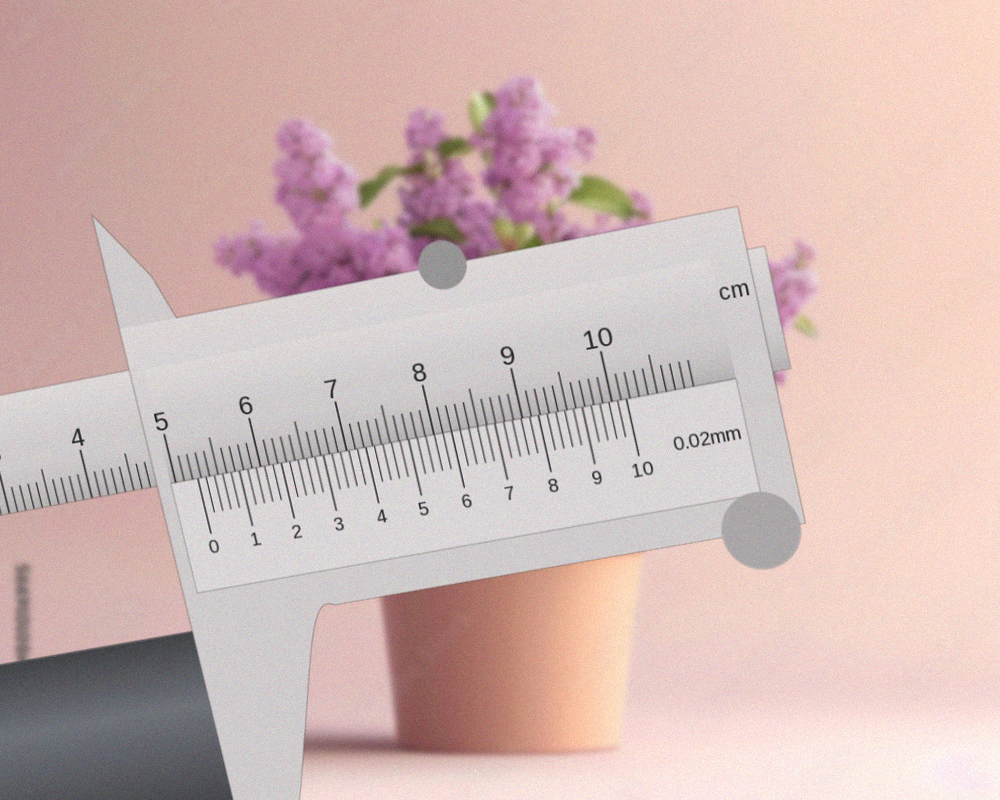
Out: value=52.6 unit=mm
